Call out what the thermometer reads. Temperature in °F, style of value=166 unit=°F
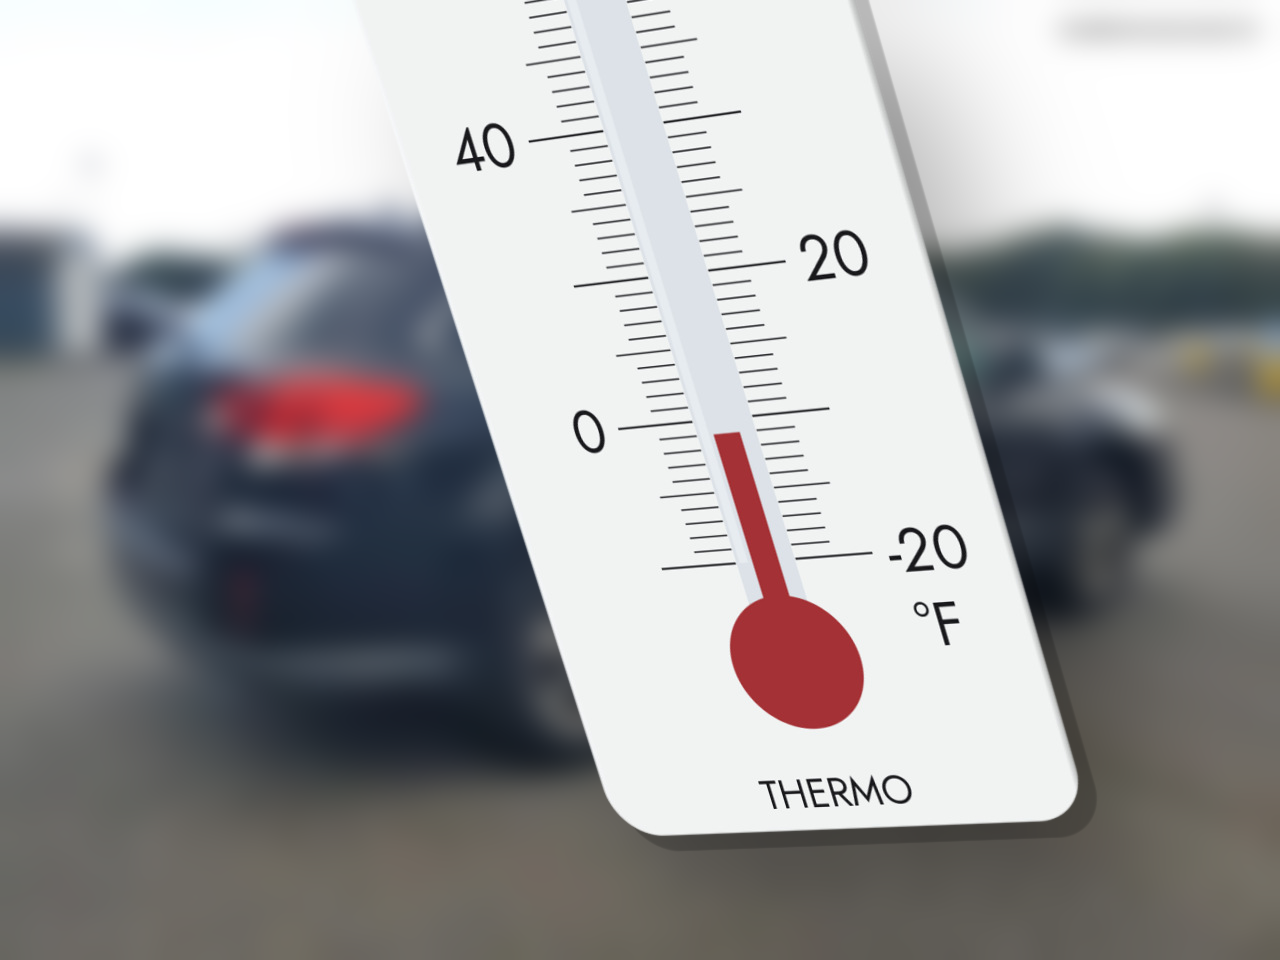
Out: value=-2 unit=°F
